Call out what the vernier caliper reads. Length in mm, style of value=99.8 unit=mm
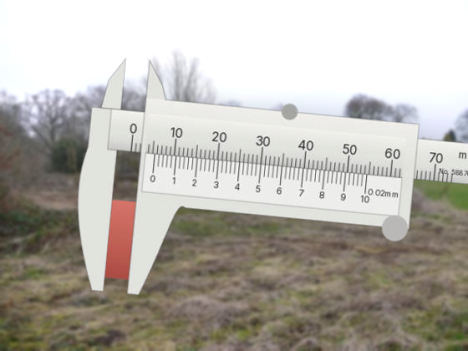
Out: value=5.5 unit=mm
